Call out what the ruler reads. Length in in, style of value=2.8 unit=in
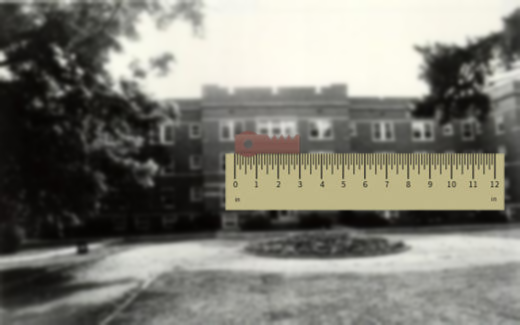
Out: value=3 unit=in
